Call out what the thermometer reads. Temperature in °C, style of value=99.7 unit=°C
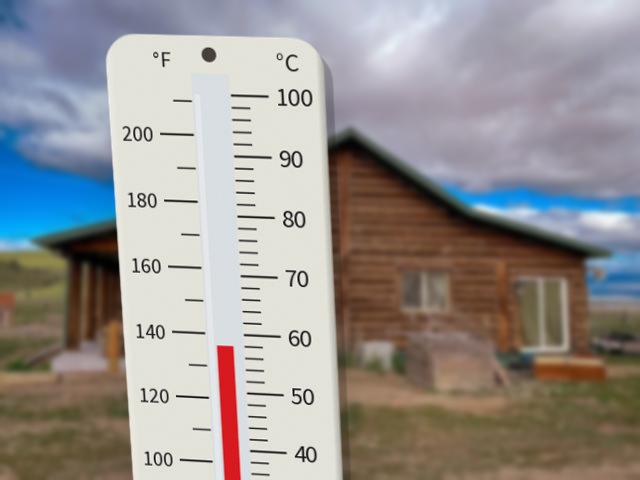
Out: value=58 unit=°C
